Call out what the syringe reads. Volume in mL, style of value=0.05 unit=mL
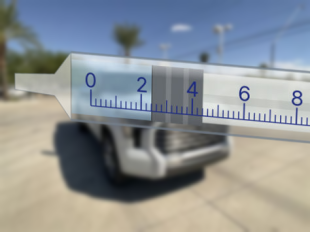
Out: value=2.4 unit=mL
